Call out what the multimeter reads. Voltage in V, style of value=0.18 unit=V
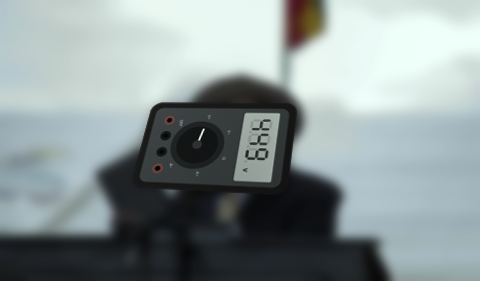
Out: value=449 unit=V
